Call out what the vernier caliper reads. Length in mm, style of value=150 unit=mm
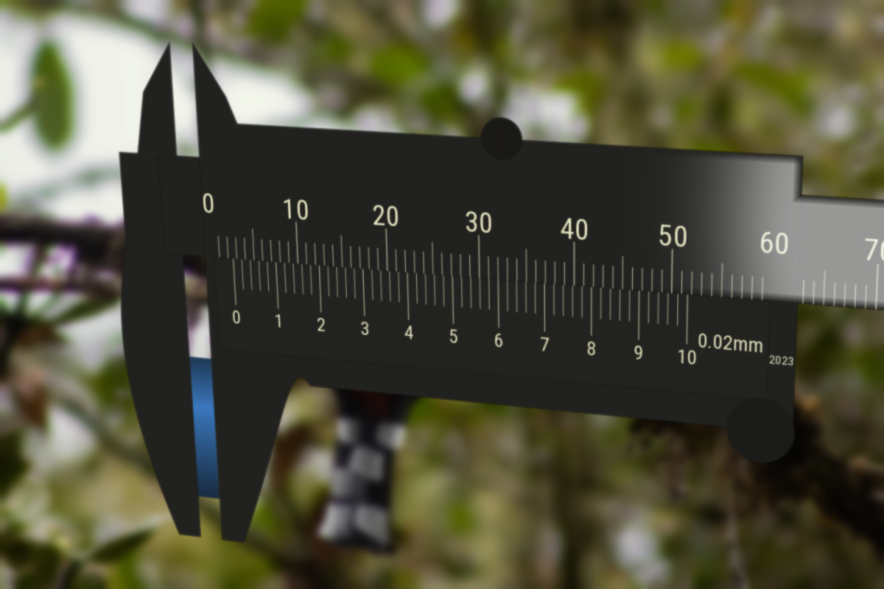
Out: value=2.6 unit=mm
